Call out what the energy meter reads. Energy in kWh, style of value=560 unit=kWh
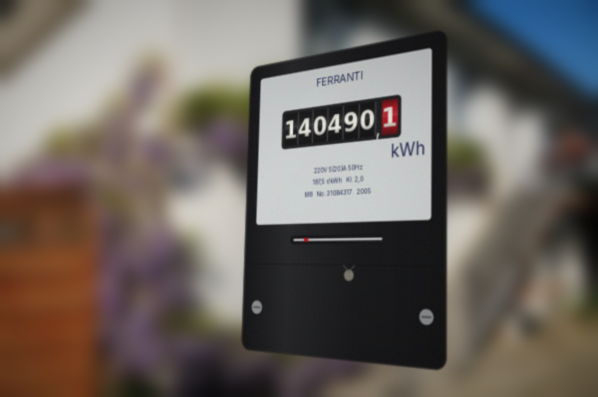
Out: value=140490.1 unit=kWh
